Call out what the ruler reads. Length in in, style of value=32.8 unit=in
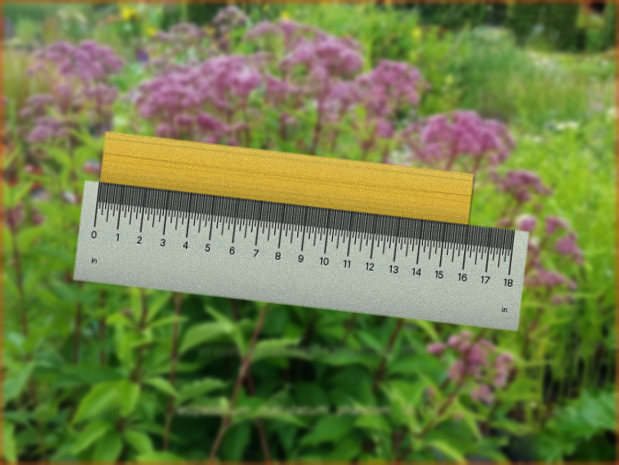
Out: value=16 unit=in
